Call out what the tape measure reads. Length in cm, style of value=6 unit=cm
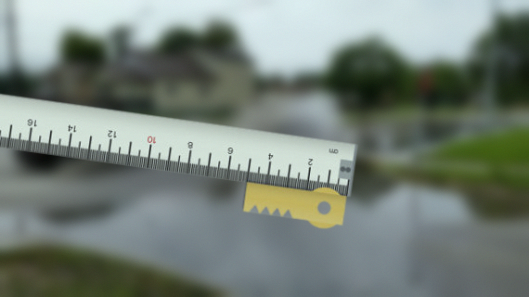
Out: value=5 unit=cm
